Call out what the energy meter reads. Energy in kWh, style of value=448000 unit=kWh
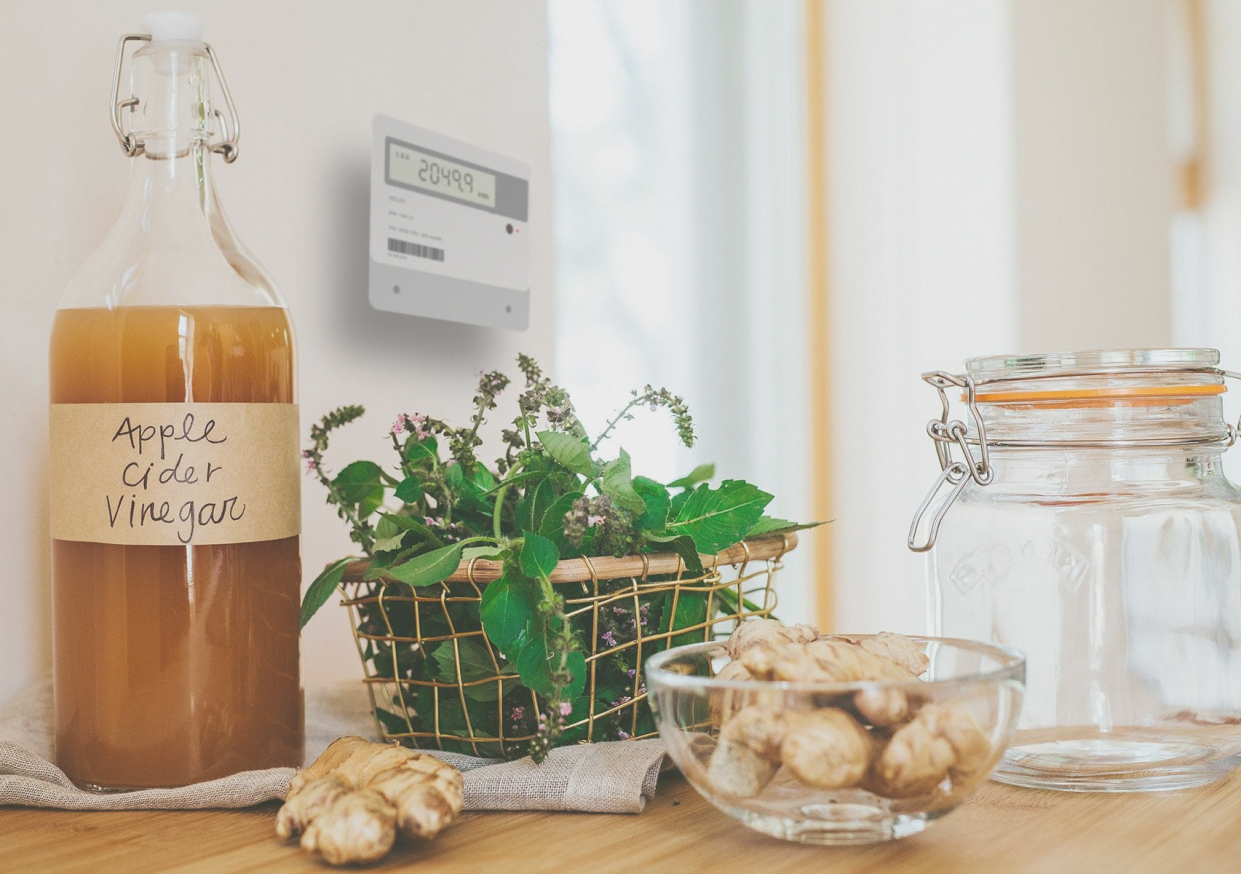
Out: value=2049.9 unit=kWh
